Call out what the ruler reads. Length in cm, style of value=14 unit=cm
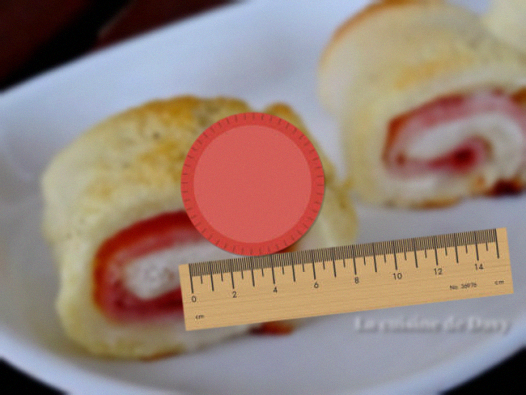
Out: value=7 unit=cm
